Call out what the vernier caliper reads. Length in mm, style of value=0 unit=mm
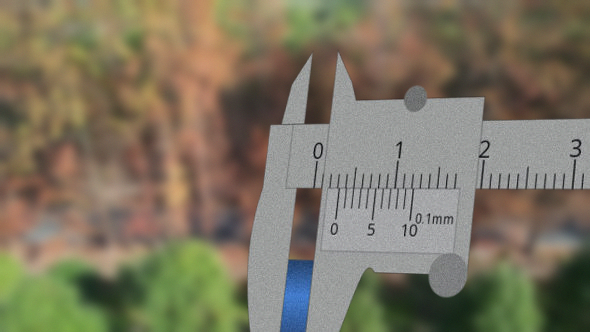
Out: value=3.2 unit=mm
